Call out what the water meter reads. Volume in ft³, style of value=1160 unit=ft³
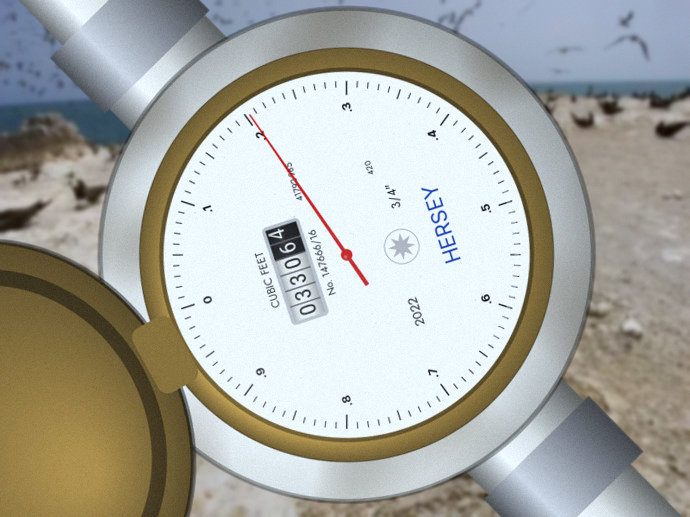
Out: value=33064.20 unit=ft³
